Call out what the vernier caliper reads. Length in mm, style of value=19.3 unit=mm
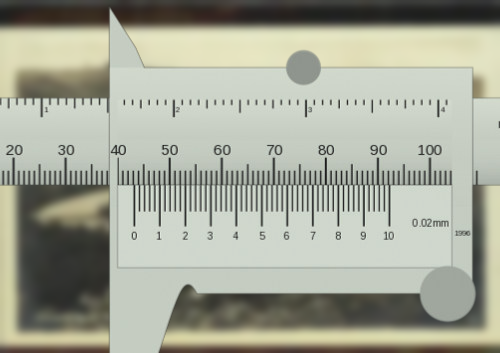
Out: value=43.2 unit=mm
